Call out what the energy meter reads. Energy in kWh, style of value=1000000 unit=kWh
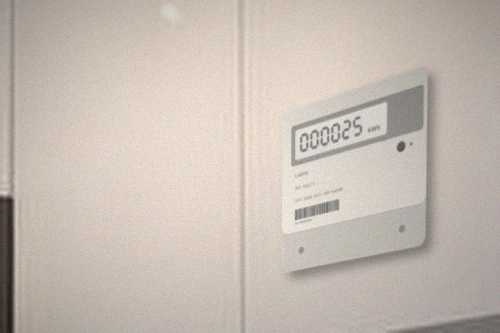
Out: value=25 unit=kWh
